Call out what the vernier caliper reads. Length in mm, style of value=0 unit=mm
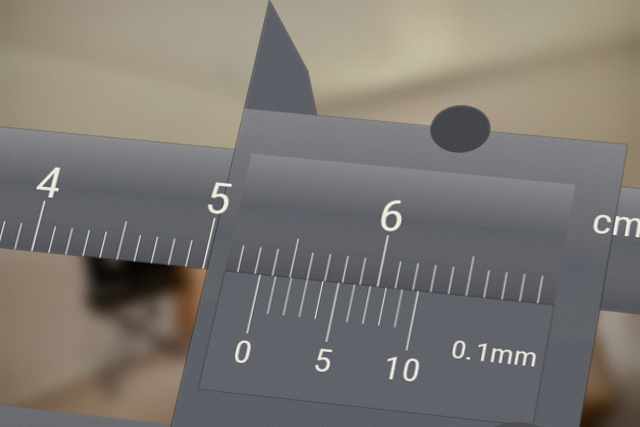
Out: value=53.3 unit=mm
